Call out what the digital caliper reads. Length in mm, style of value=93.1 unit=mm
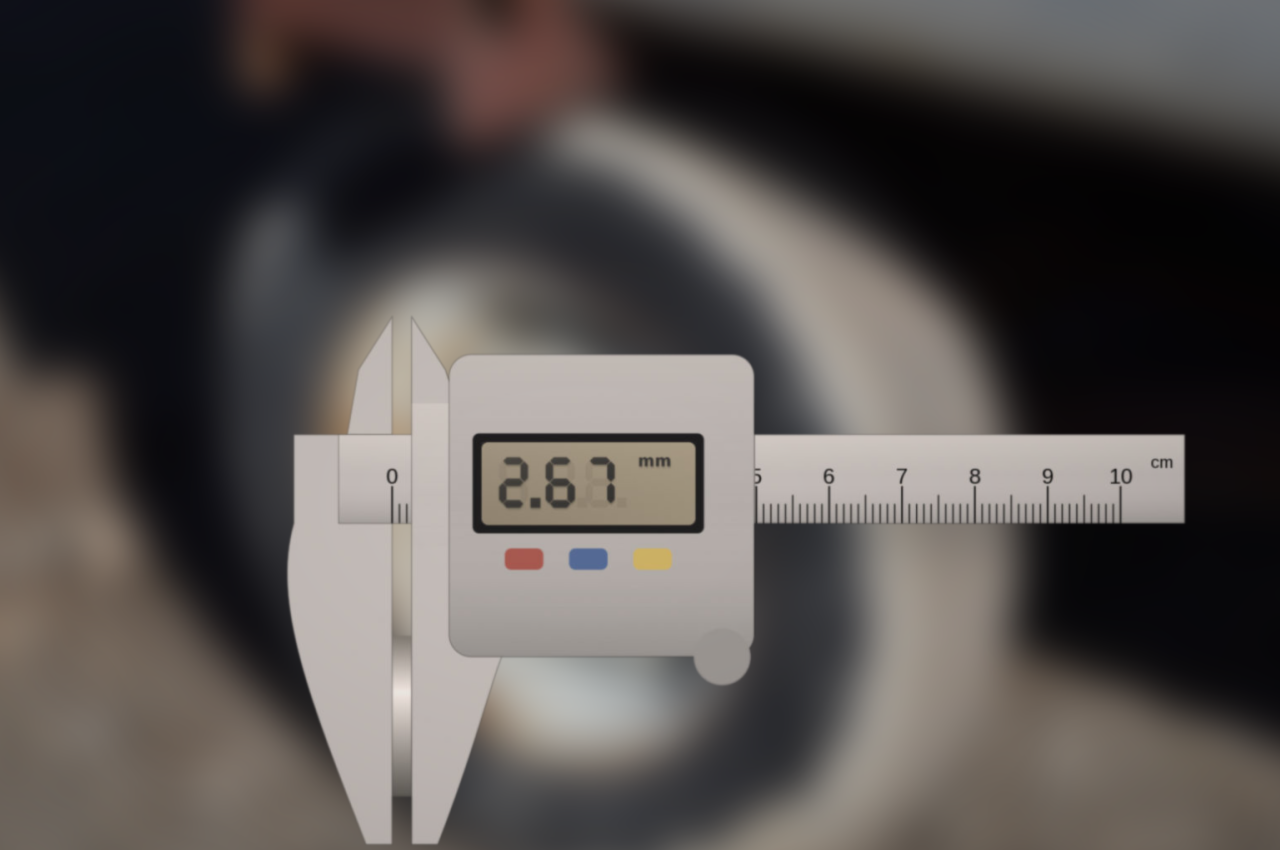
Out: value=2.67 unit=mm
